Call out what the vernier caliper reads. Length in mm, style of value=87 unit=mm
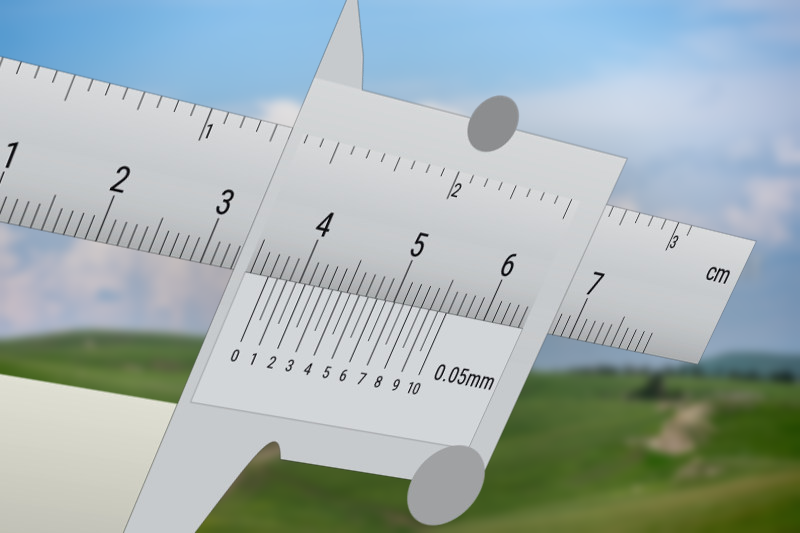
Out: value=36.8 unit=mm
